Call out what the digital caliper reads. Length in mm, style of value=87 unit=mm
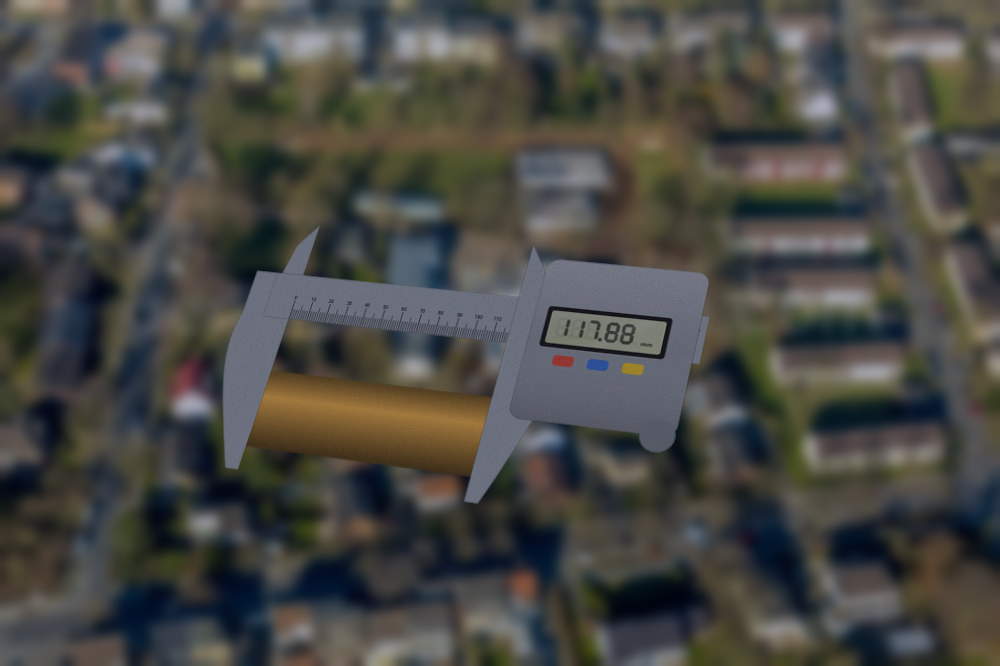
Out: value=117.88 unit=mm
